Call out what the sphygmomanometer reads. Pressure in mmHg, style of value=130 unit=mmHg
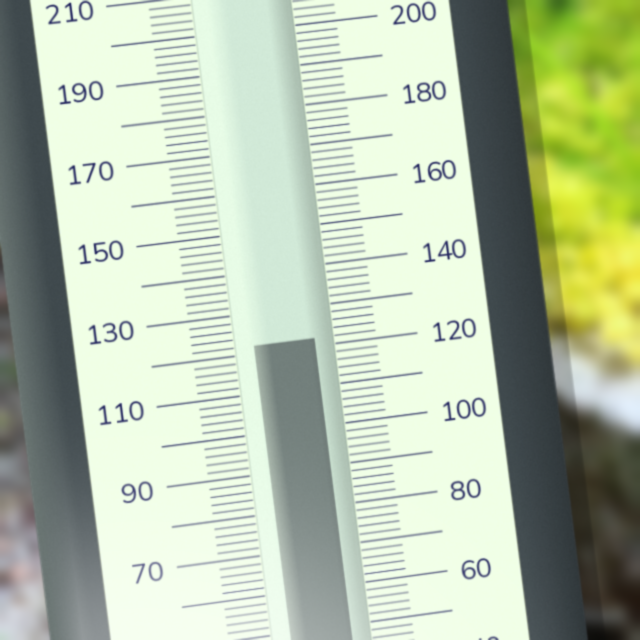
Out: value=122 unit=mmHg
